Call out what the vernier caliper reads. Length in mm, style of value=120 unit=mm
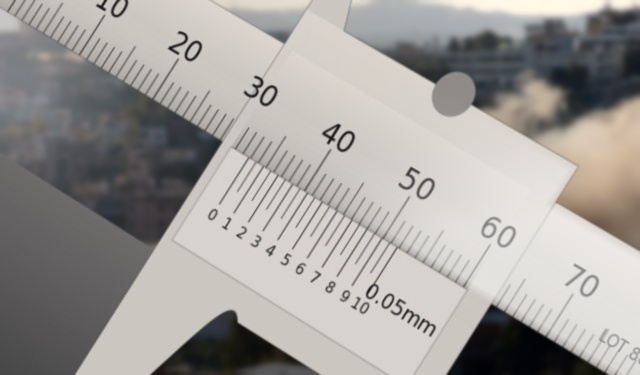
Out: value=32.8 unit=mm
